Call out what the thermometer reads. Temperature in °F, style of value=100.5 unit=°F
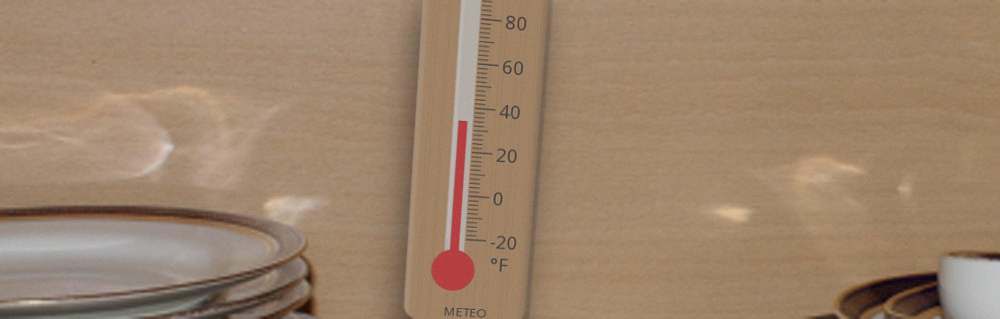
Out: value=34 unit=°F
